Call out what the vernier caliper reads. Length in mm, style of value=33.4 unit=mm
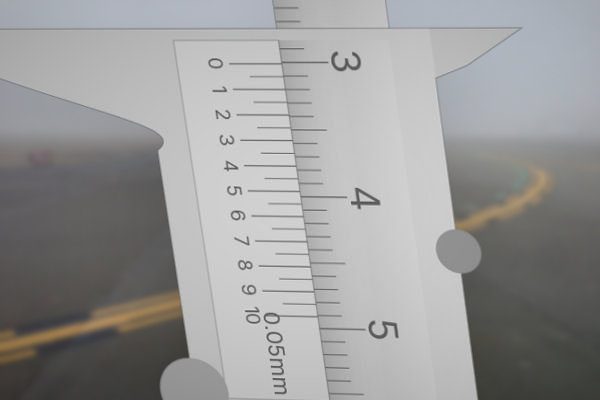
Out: value=30.1 unit=mm
